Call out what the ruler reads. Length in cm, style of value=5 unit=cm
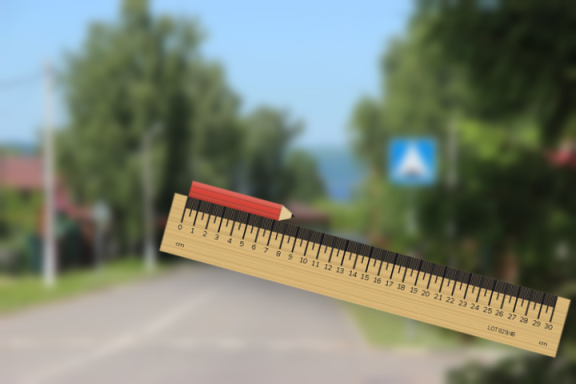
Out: value=8.5 unit=cm
